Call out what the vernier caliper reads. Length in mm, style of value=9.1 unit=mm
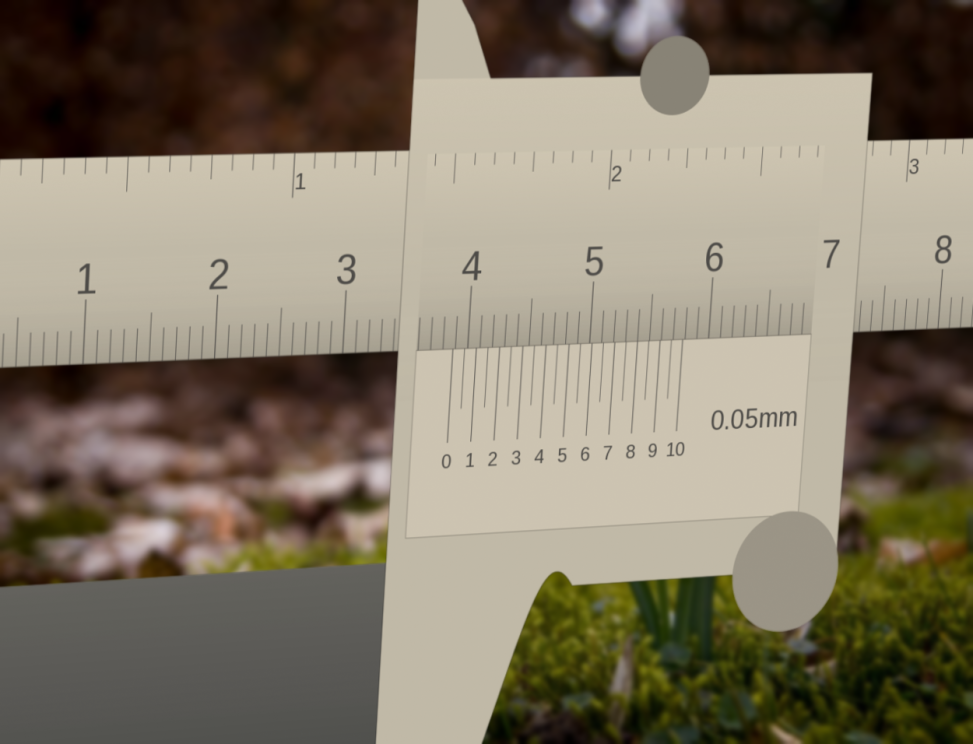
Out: value=38.8 unit=mm
